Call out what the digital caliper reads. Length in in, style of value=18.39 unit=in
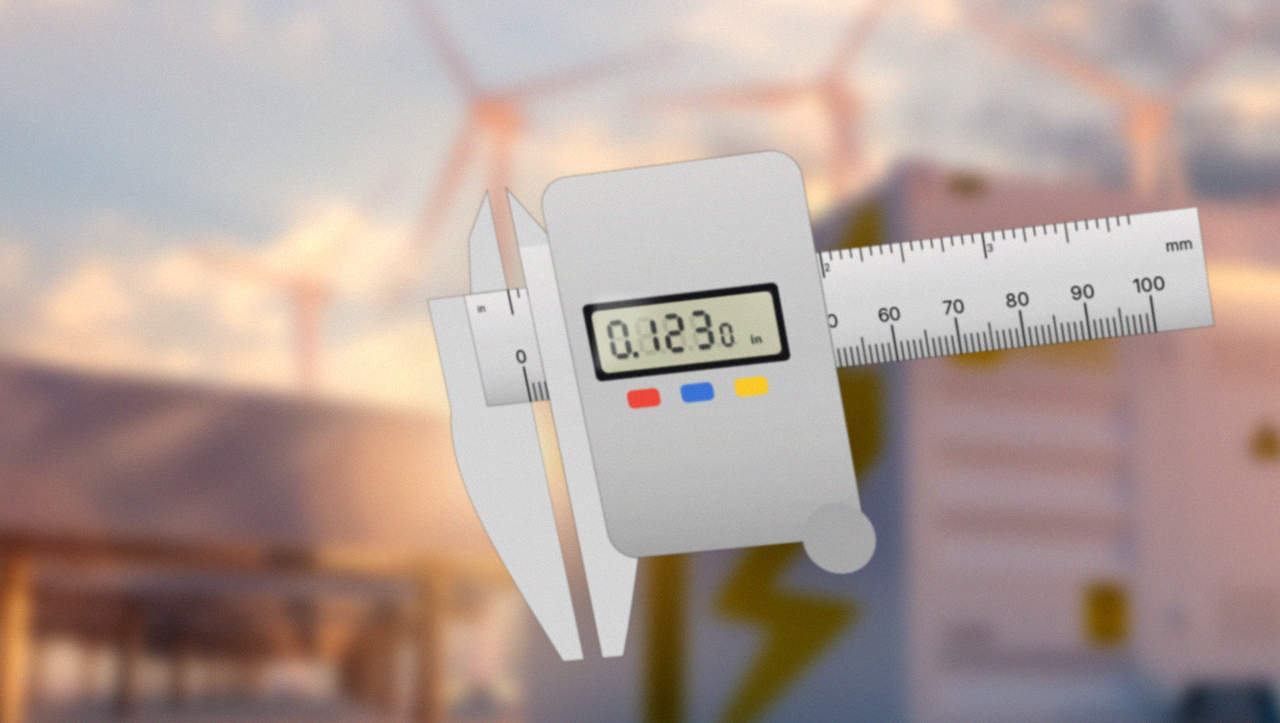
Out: value=0.1230 unit=in
